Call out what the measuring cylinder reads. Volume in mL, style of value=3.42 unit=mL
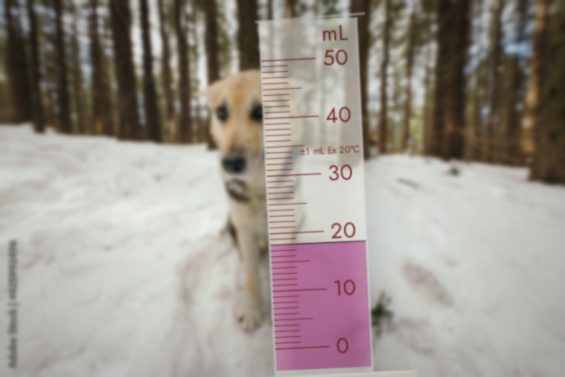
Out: value=18 unit=mL
